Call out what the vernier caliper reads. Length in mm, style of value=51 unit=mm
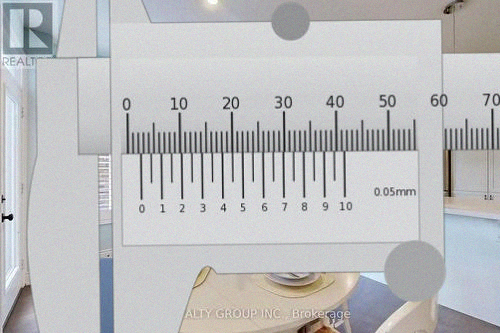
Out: value=2.5 unit=mm
